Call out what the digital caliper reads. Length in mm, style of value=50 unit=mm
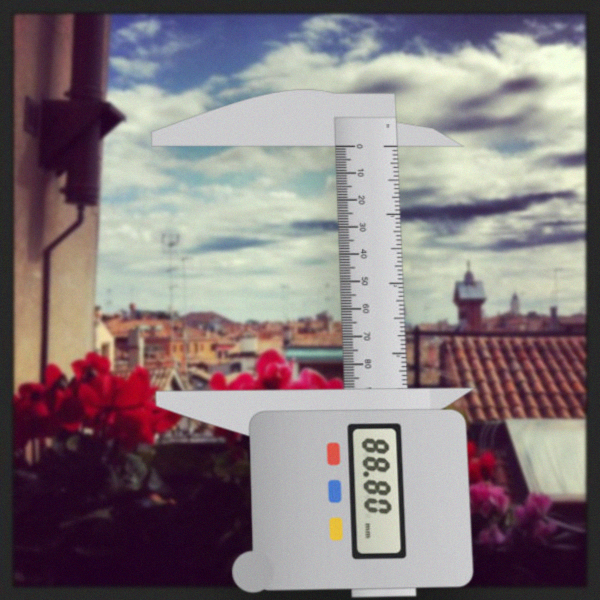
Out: value=88.80 unit=mm
